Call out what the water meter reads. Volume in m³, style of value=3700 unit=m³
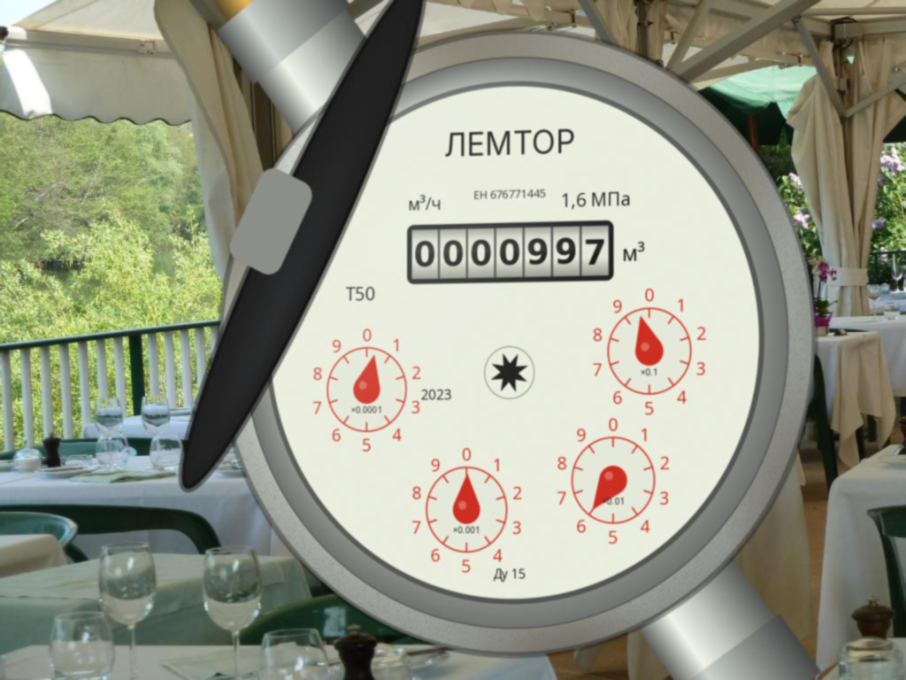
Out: value=996.9600 unit=m³
